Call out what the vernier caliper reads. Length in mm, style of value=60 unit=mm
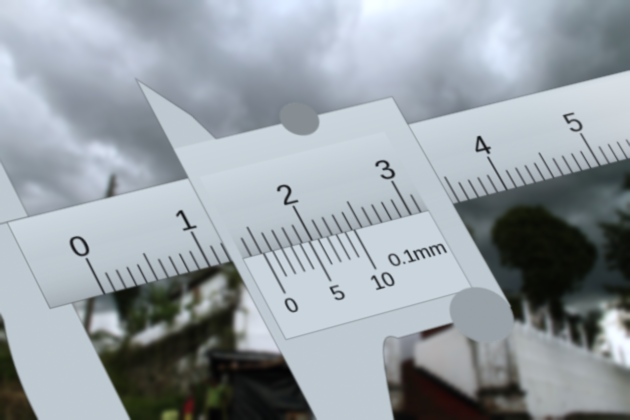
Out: value=15.2 unit=mm
